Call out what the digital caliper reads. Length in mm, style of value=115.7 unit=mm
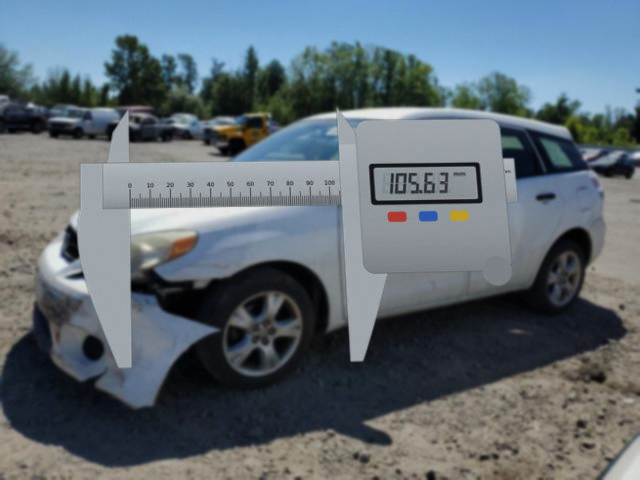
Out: value=105.63 unit=mm
